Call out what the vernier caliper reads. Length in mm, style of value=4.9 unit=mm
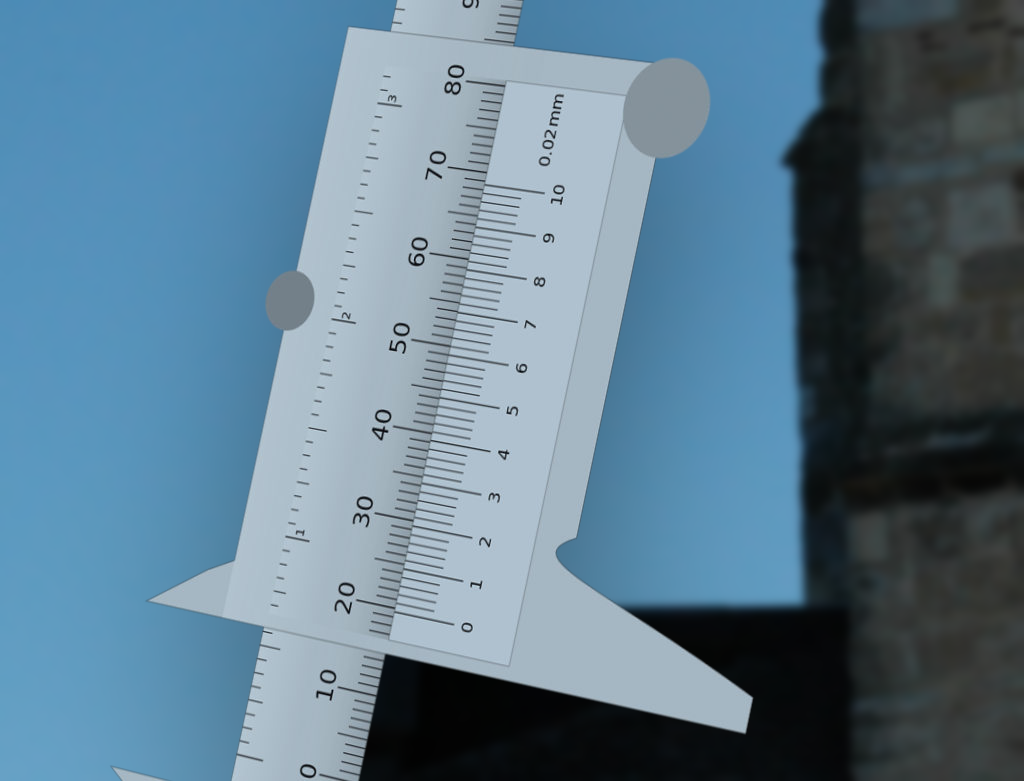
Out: value=19.6 unit=mm
